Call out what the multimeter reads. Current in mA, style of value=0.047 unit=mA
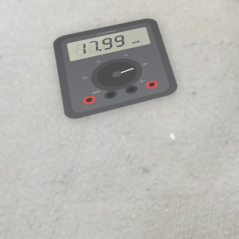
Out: value=17.99 unit=mA
